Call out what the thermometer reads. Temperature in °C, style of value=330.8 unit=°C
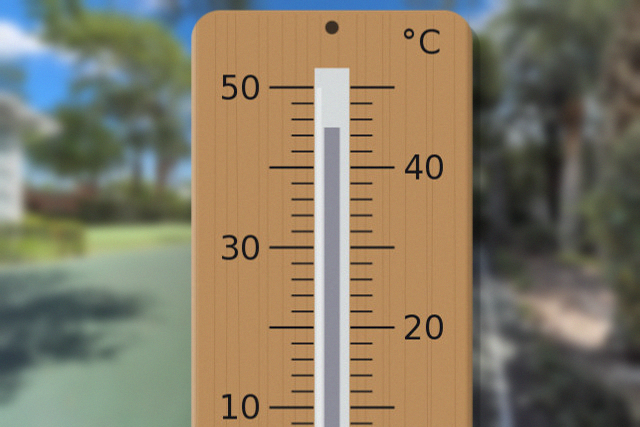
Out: value=45 unit=°C
